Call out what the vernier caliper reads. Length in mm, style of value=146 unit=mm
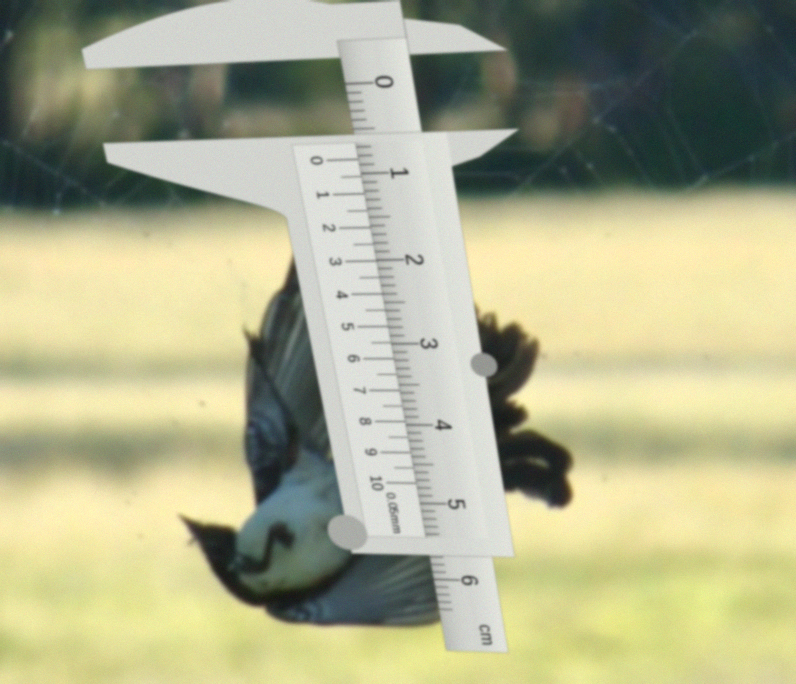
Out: value=8.4 unit=mm
